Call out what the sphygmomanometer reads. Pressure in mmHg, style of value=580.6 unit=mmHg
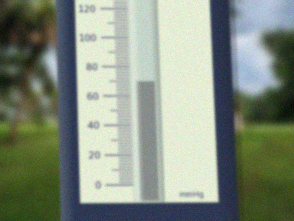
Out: value=70 unit=mmHg
